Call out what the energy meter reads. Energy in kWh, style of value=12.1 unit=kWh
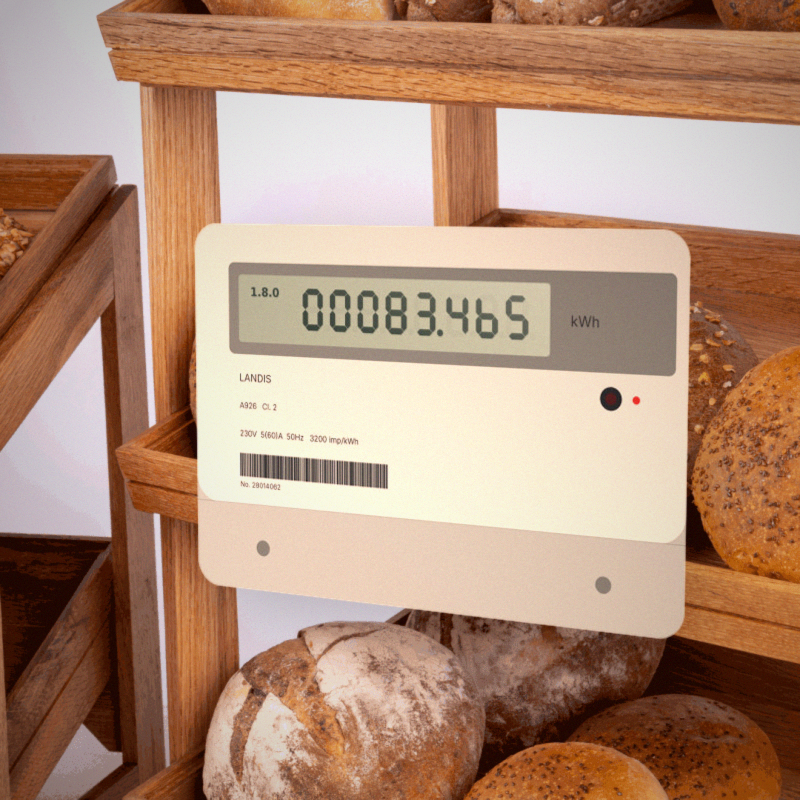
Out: value=83.465 unit=kWh
